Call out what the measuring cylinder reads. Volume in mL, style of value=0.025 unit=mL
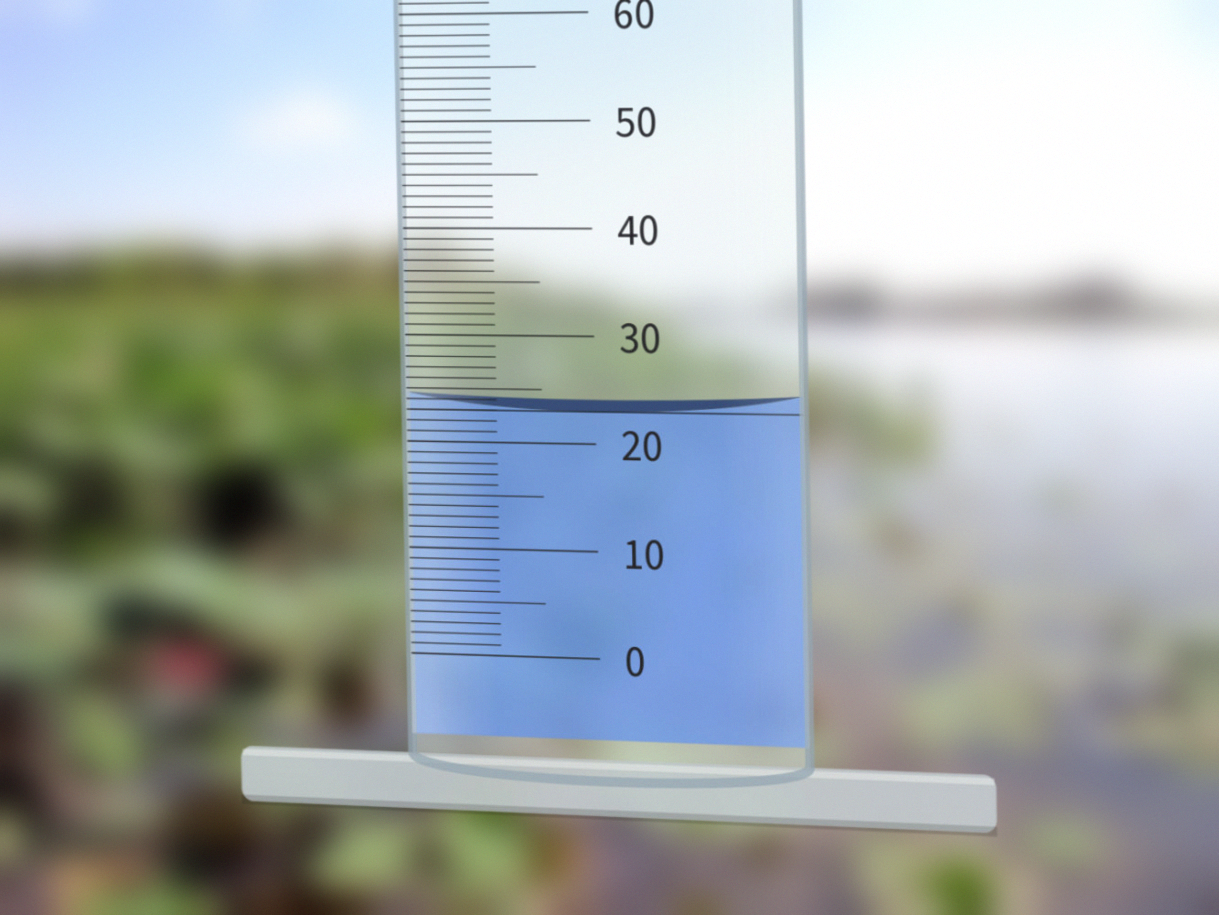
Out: value=23 unit=mL
